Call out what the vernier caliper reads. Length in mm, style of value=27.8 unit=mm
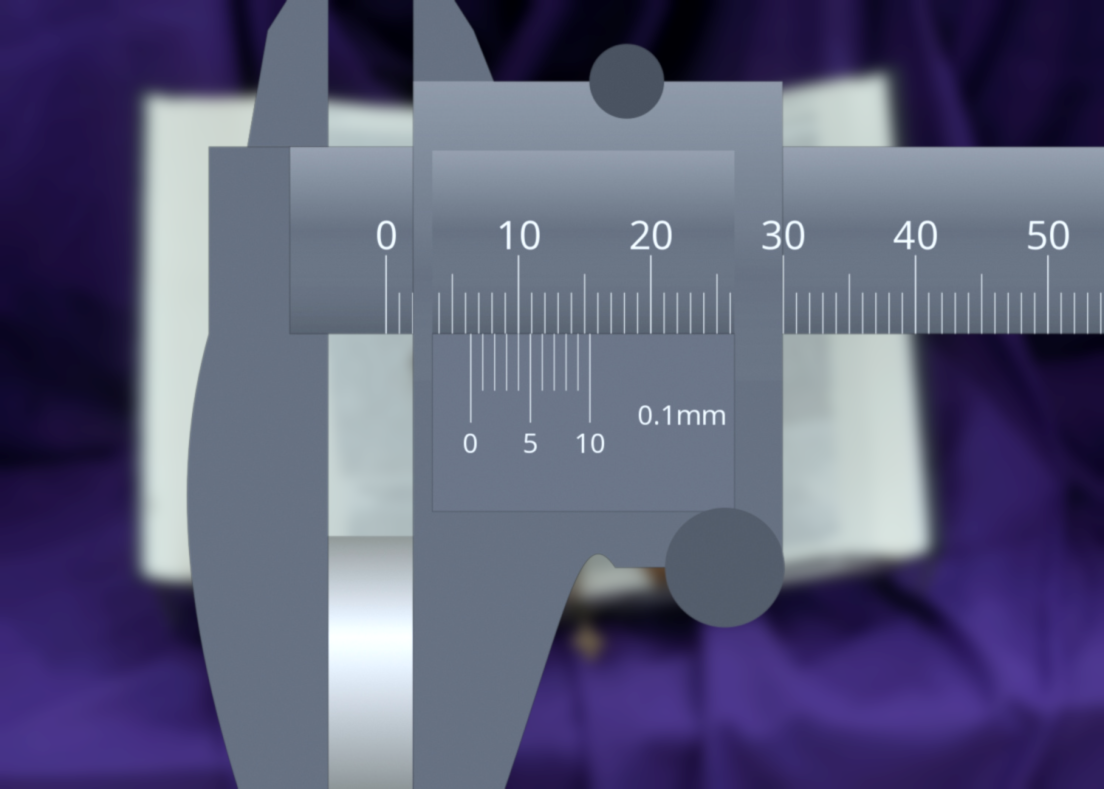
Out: value=6.4 unit=mm
